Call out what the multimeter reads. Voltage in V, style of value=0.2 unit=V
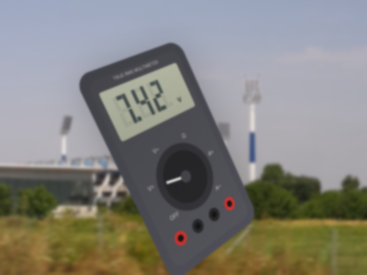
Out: value=7.42 unit=V
